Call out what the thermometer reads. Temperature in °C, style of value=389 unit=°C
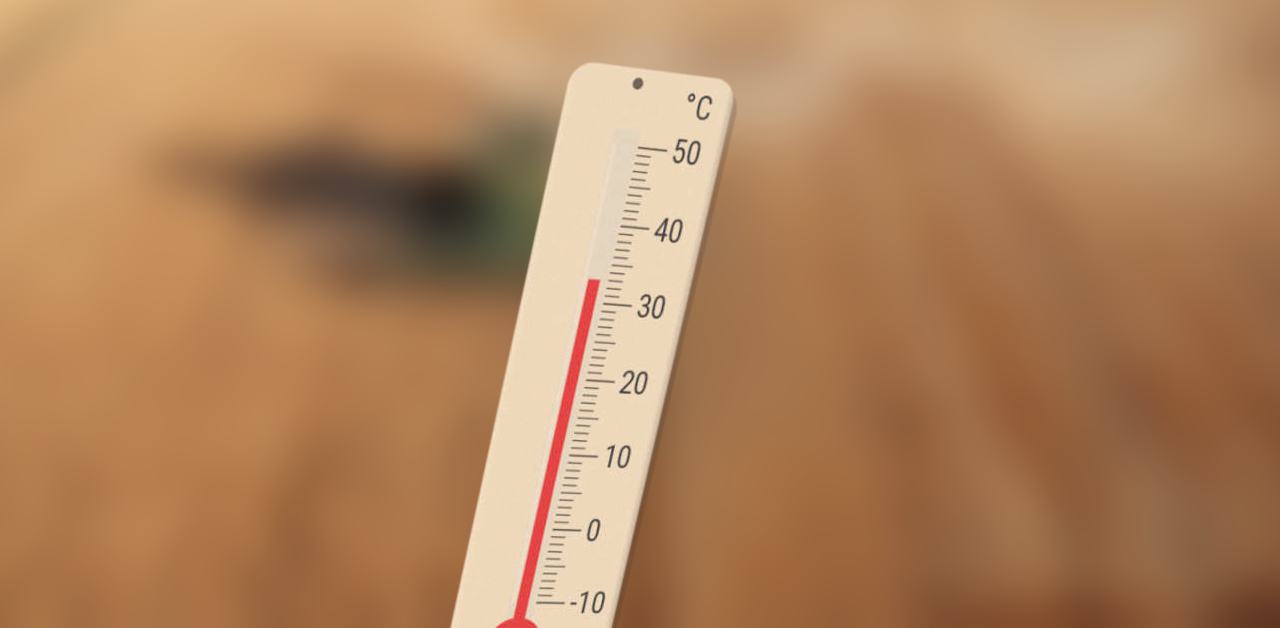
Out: value=33 unit=°C
